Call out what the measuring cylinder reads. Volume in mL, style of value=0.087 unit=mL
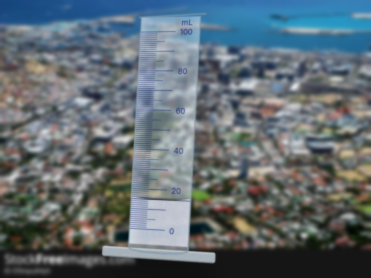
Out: value=15 unit=mL
